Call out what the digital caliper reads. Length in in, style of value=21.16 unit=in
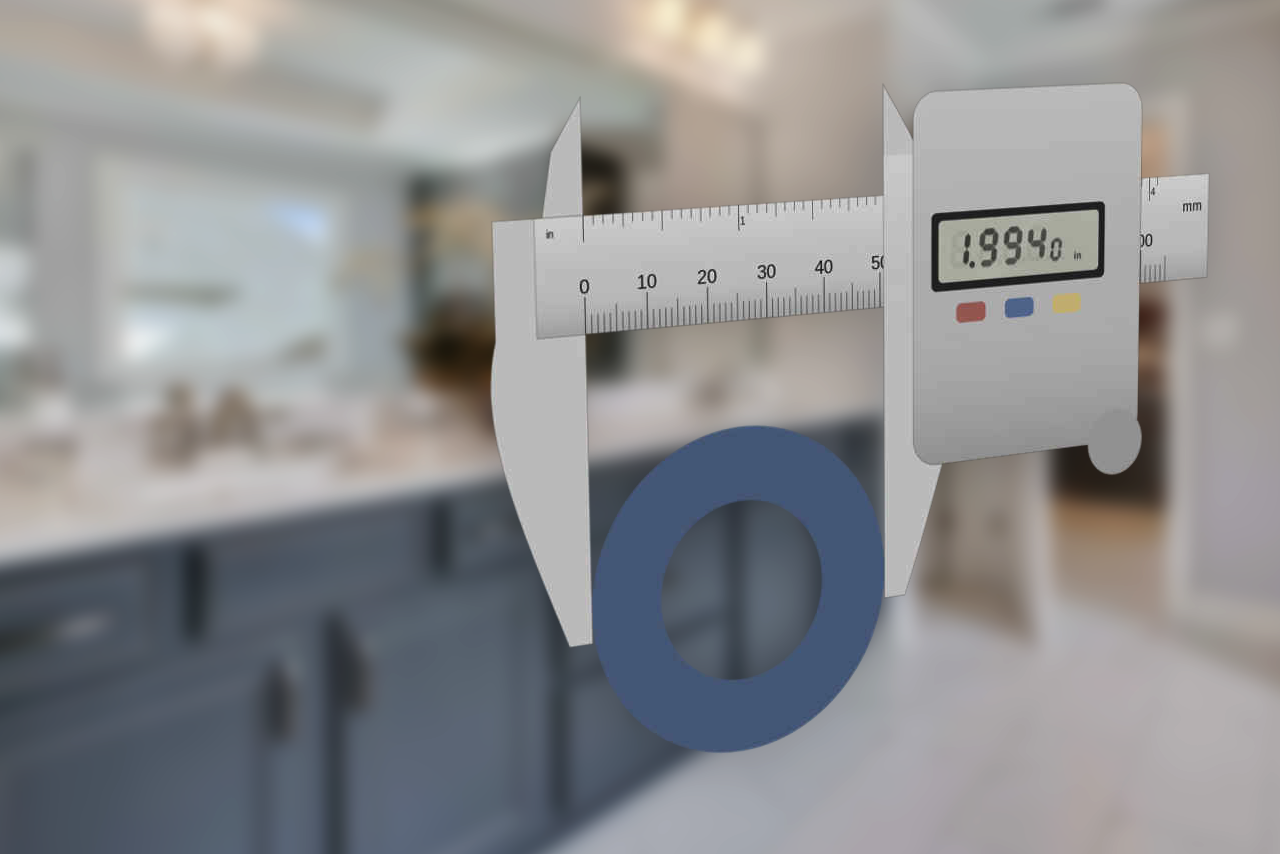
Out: value=1.9940 unit=in
